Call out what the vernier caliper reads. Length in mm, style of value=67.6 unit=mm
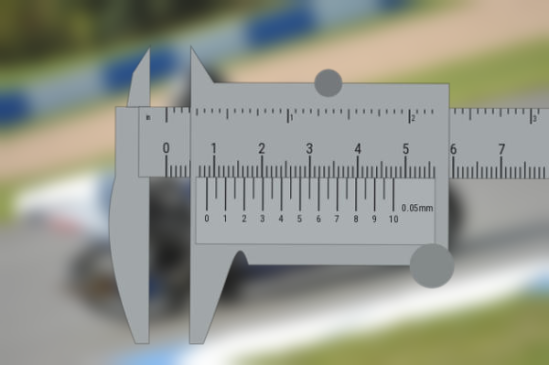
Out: value=8.5 unit=mm
